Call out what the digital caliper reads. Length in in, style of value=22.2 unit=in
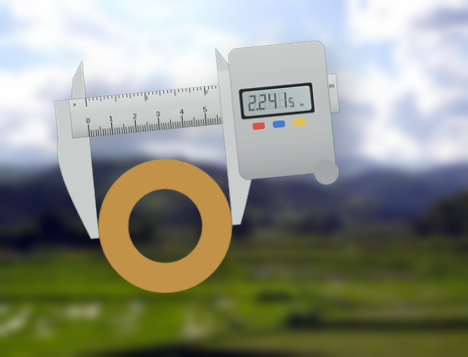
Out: value=2.2415 unit=in
